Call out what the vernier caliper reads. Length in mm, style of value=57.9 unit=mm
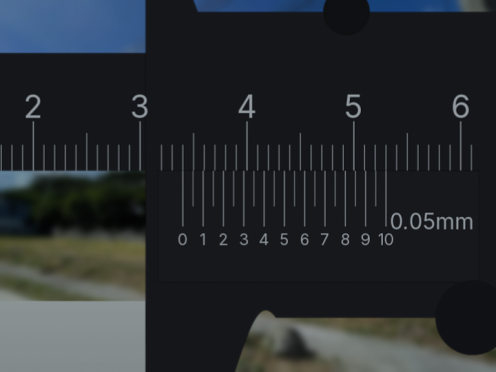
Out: value=34.0 unit=mm
